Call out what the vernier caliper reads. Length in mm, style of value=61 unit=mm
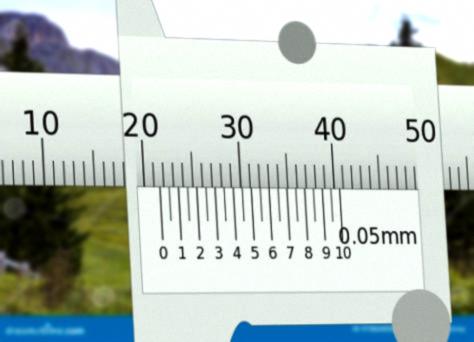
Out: value=21.6 unit=mm
